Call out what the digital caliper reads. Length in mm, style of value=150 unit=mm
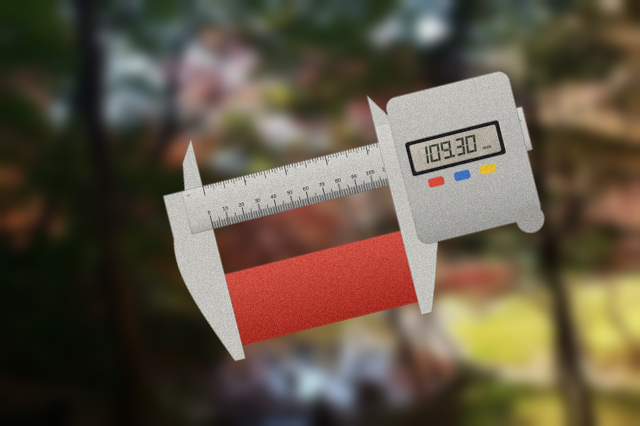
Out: value=109.30 unit=mm
